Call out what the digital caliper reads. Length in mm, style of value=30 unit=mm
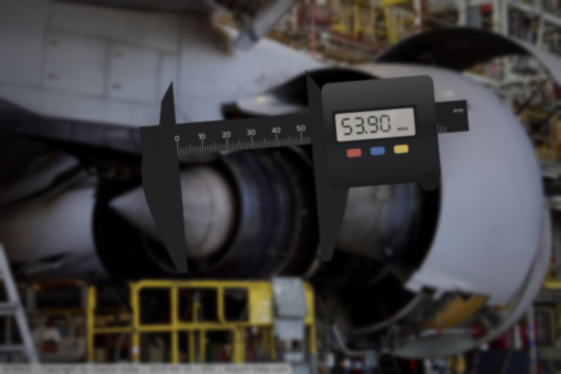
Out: value=53.90 unit=mm
